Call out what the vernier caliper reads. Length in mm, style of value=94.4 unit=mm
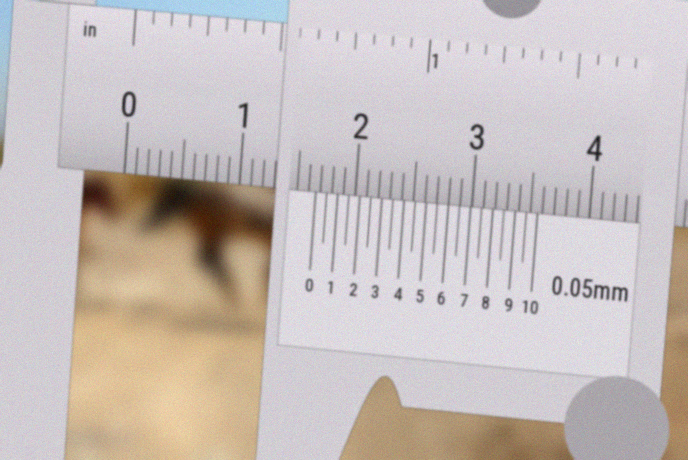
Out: value=16.6 unit=mm
